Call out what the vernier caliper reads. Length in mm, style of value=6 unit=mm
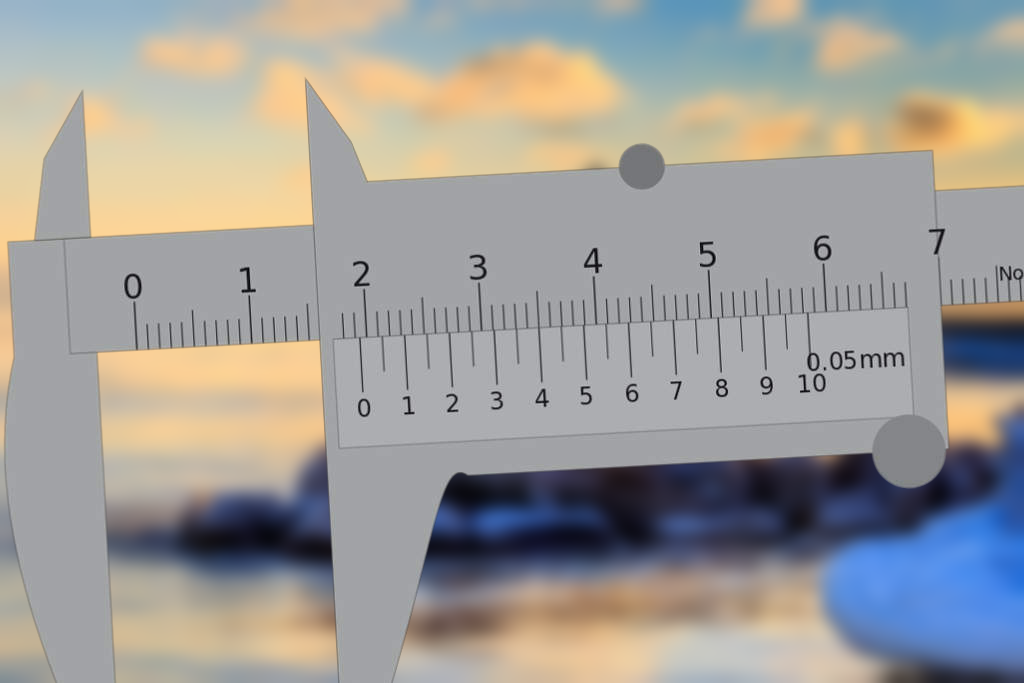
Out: value=19.4 unit=mm
